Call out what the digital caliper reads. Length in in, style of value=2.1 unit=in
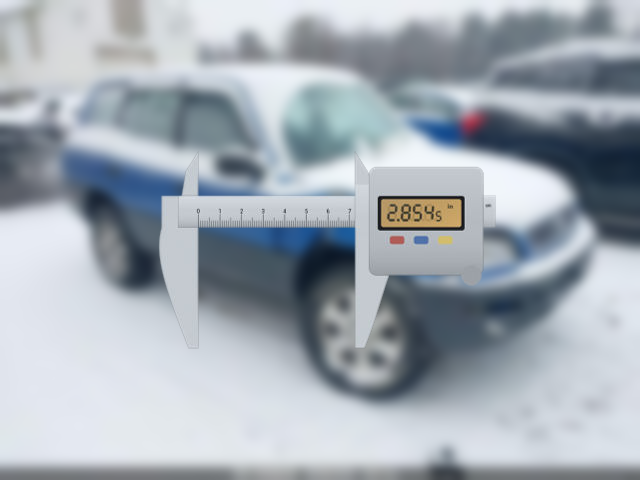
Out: value=2.8545 unit=in
